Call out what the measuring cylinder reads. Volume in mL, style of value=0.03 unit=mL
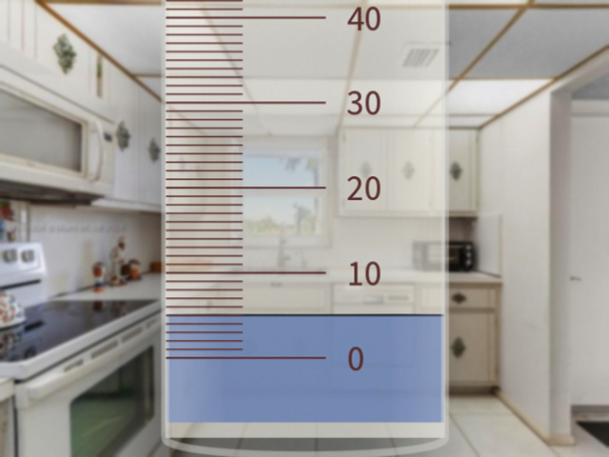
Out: value=5 unit=mL
